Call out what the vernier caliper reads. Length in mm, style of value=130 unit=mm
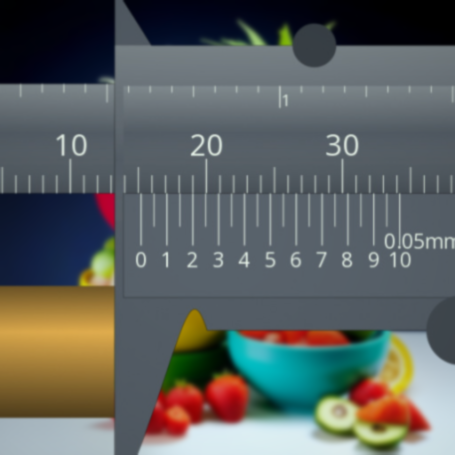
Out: value=15.2 unit=mm
